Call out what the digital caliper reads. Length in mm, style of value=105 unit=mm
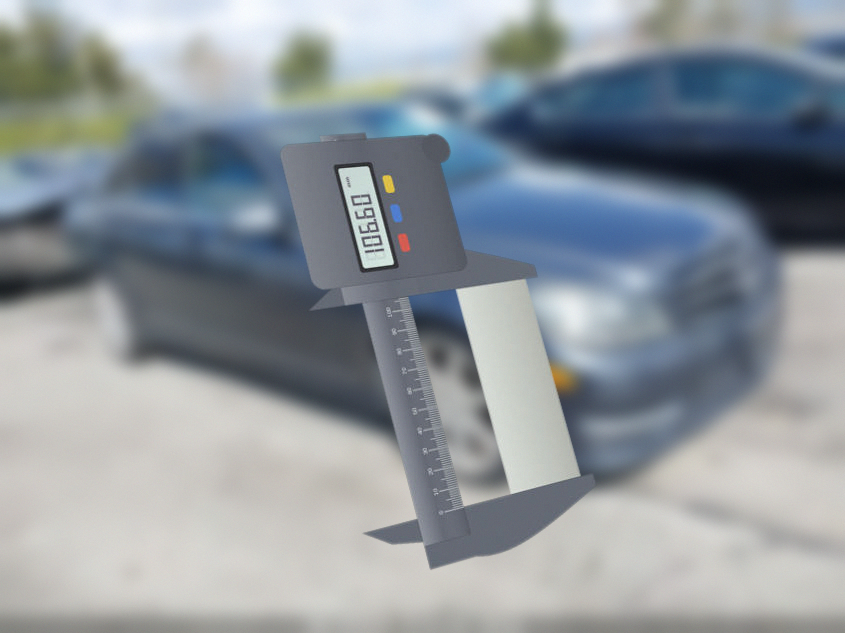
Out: value=106.60 unit=mm
